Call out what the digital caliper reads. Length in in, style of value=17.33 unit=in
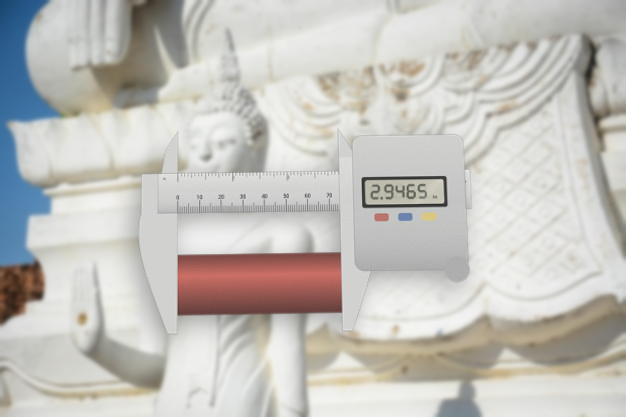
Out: value=2.9465 unit=in
